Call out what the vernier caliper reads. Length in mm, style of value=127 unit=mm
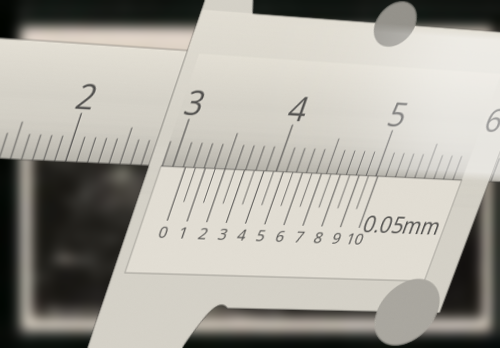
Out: value=31.2 unit=mm
